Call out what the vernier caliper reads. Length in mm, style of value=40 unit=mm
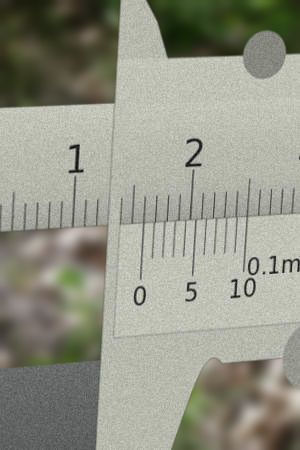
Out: value=16.0 unit=mm
